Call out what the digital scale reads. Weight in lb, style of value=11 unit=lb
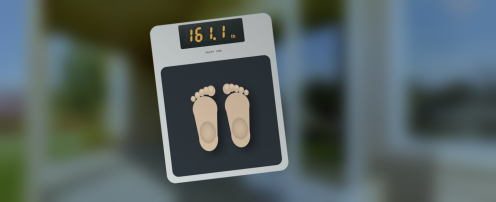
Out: value=161.1 unit=lb
